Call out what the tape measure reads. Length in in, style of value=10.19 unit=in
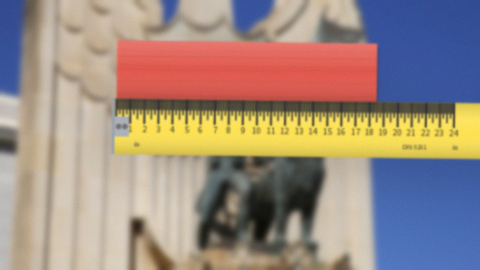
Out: value=18.5 unit=in
